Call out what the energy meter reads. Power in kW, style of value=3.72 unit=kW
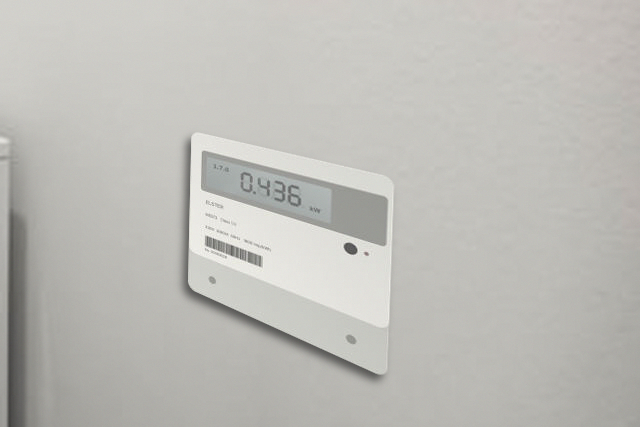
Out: value=0.436 unit=kW
